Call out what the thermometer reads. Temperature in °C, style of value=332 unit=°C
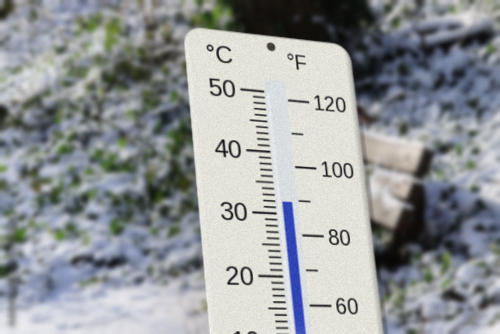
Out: value=32 unit=°C
